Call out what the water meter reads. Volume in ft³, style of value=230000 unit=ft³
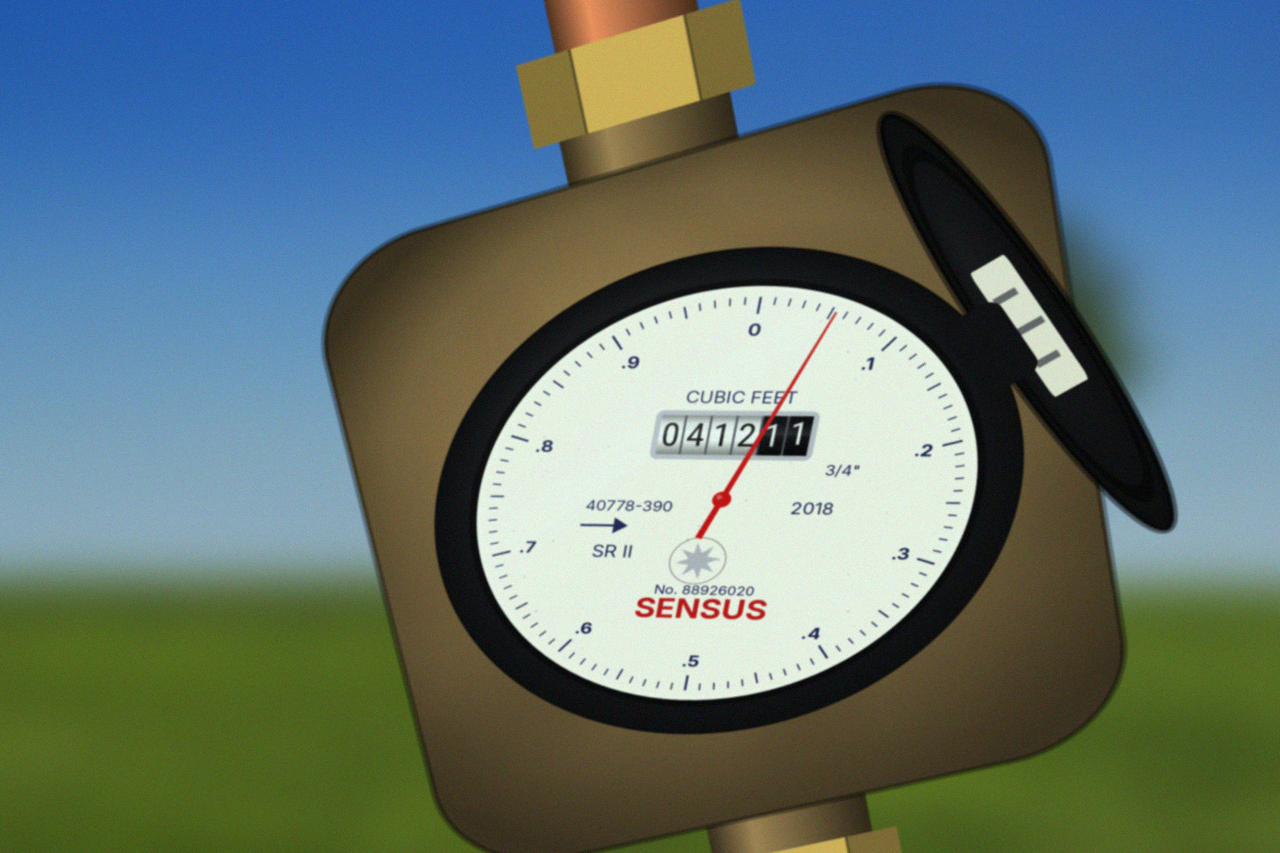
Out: value=41211.05 unit=ft³
